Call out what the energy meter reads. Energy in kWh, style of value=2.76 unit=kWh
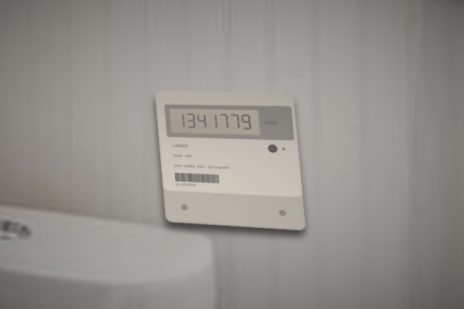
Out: value=1341779 unit=kWh
